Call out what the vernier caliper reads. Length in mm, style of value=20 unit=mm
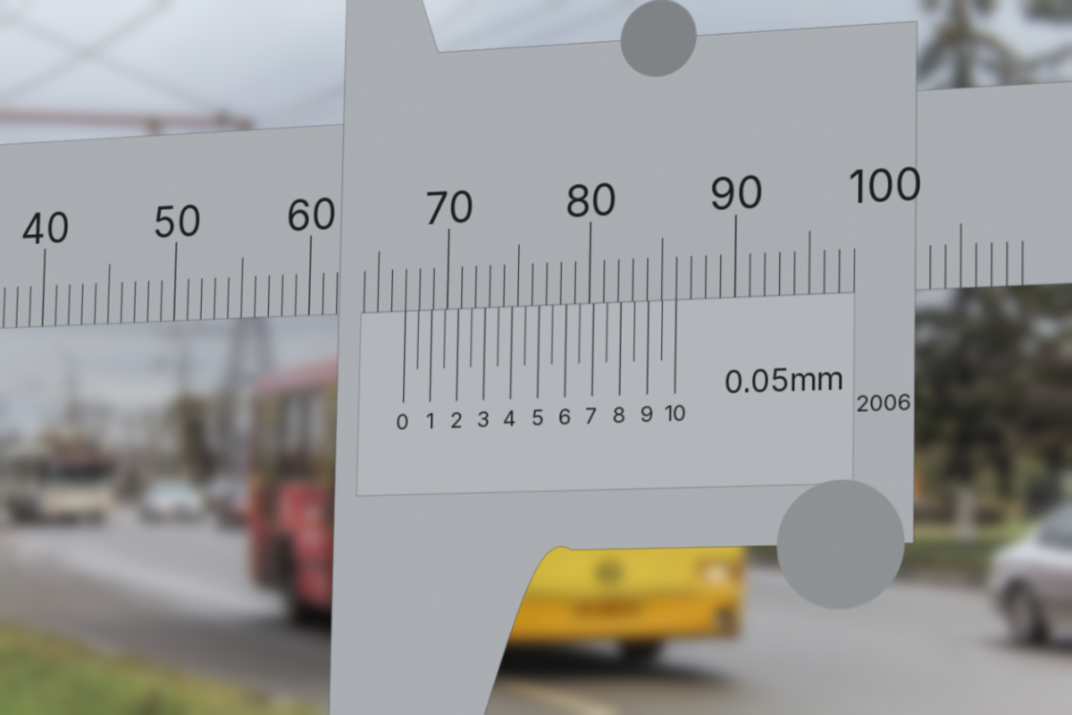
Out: value=67.0 unit=mm
